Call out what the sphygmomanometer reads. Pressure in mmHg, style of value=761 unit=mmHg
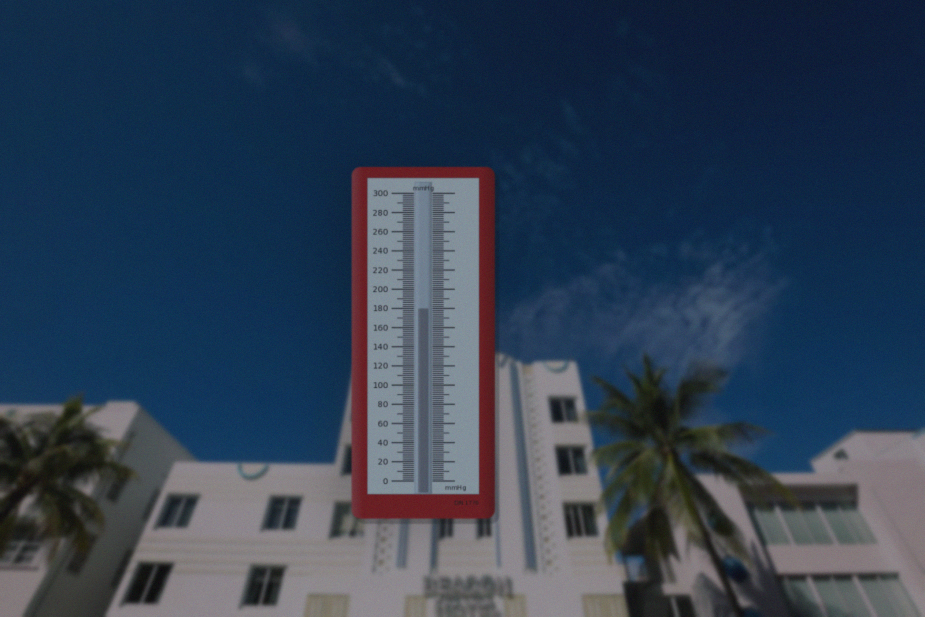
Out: value=180 unit=mmHg
